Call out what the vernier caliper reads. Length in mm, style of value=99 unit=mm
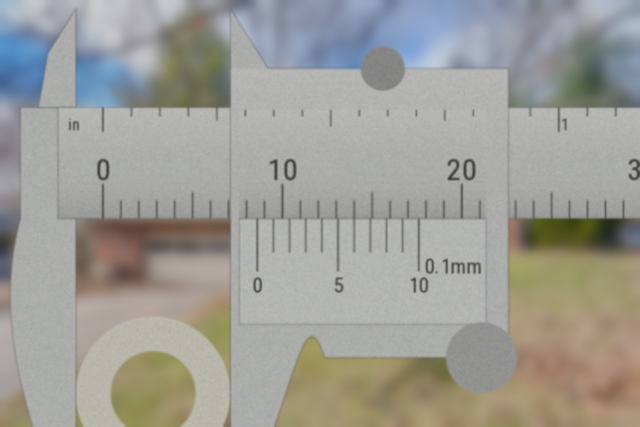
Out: value=8.6 unit=mm
